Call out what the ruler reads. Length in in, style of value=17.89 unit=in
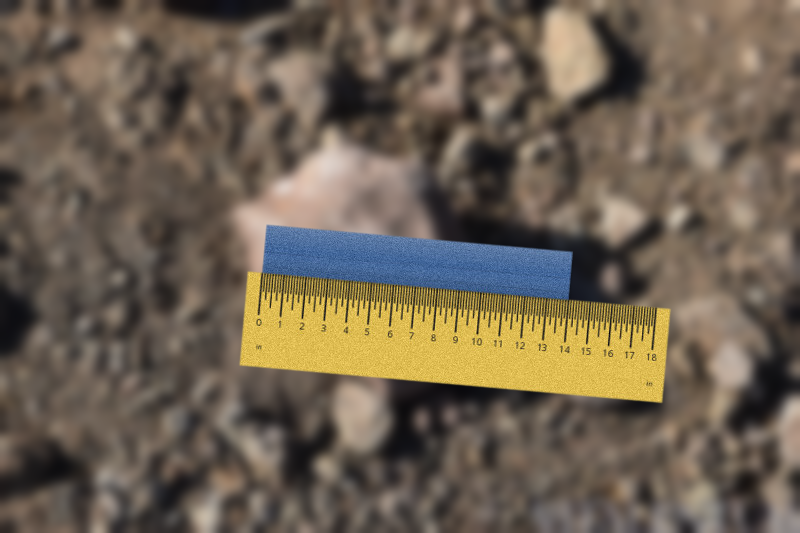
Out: value=14 unit=in
